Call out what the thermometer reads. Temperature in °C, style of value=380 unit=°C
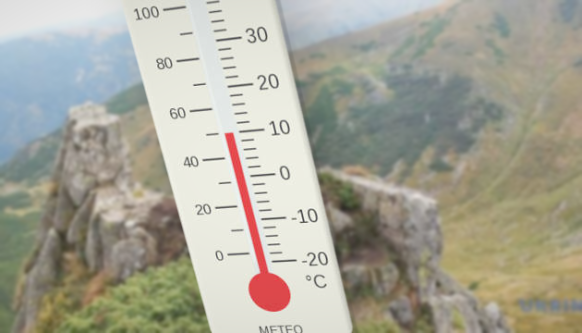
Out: value=10 unit=°C
